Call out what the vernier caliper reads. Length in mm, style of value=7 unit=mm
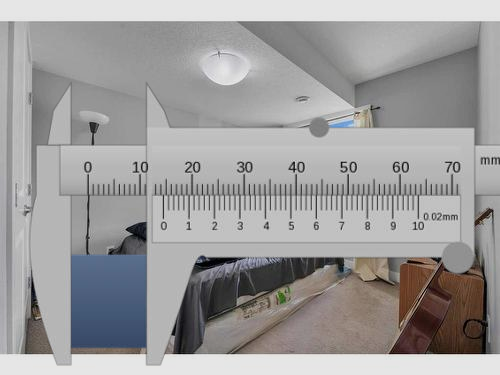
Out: value=14.5 unit=mm
